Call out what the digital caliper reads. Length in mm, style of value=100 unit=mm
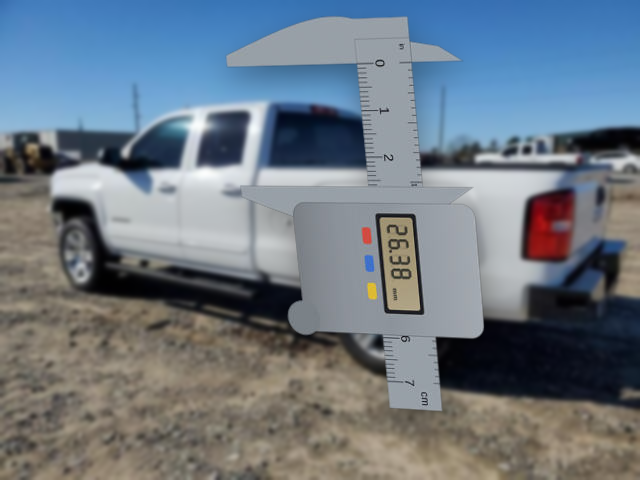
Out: value=26.38 unit=mm
